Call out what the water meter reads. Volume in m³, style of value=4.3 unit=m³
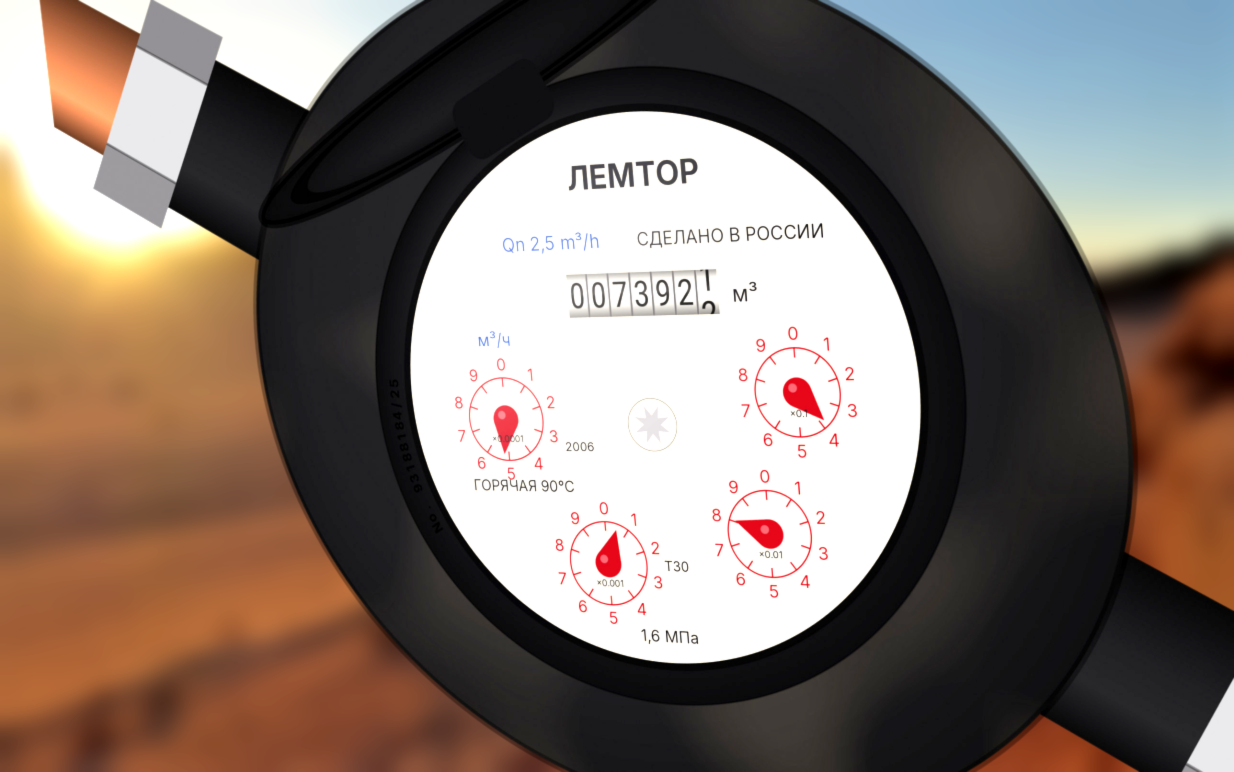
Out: value=73921.3805 unit=m³
